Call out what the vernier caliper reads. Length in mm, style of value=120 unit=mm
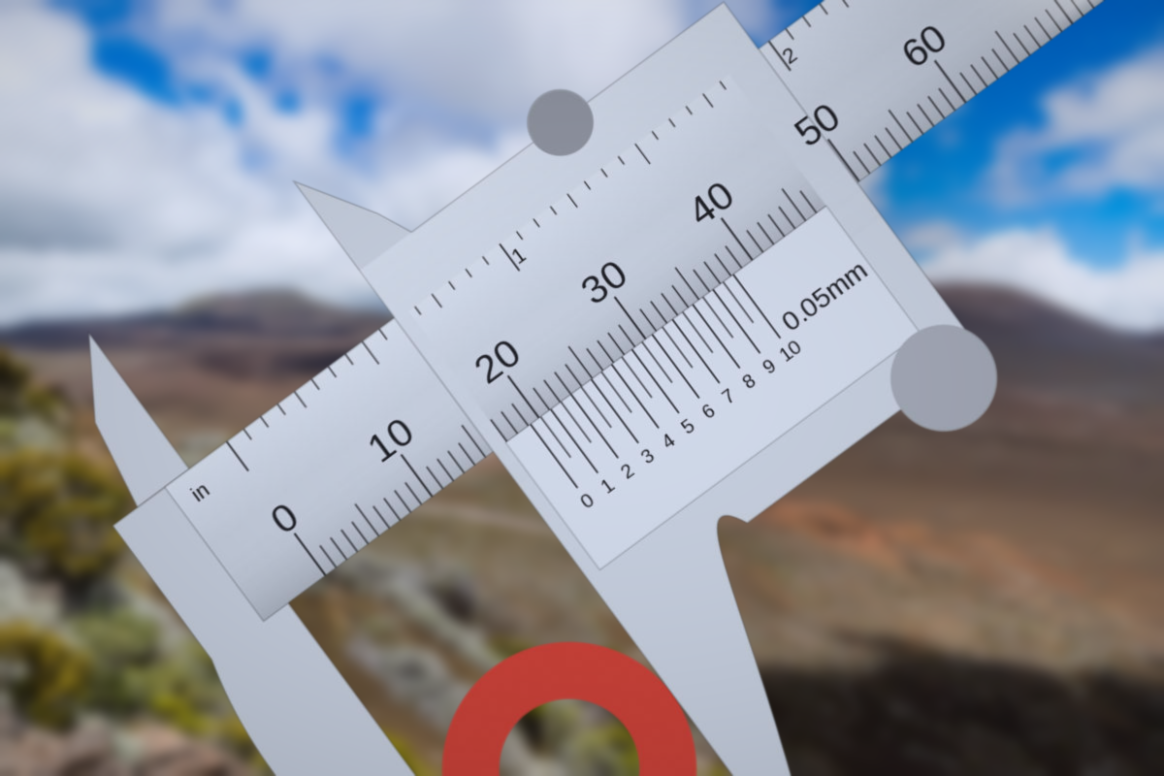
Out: value=19.2 unit=mm
